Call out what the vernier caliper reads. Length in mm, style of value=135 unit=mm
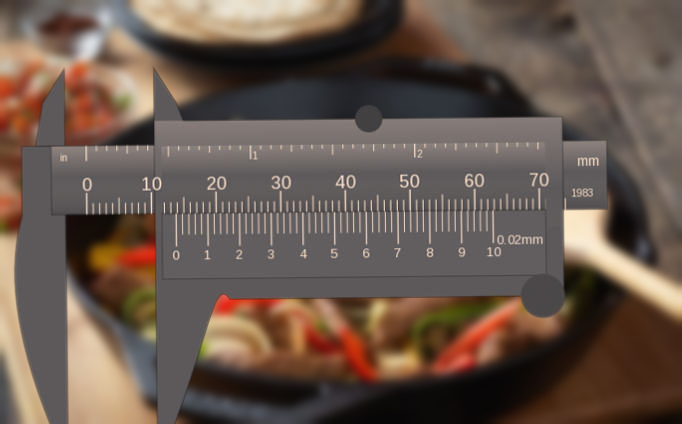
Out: value=13.8 unit=mm
